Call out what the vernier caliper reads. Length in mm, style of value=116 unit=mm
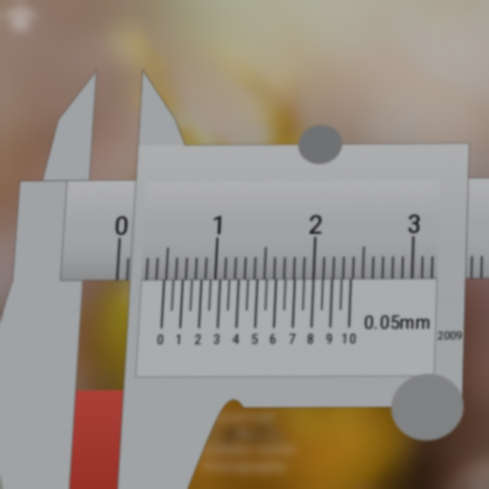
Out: value=4.8 unit=mm
